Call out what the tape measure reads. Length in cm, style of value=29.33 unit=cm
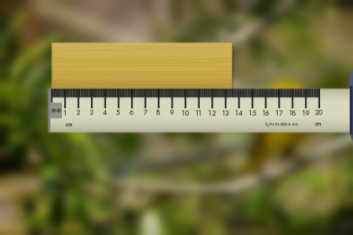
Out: value=13.5 unit=cm
